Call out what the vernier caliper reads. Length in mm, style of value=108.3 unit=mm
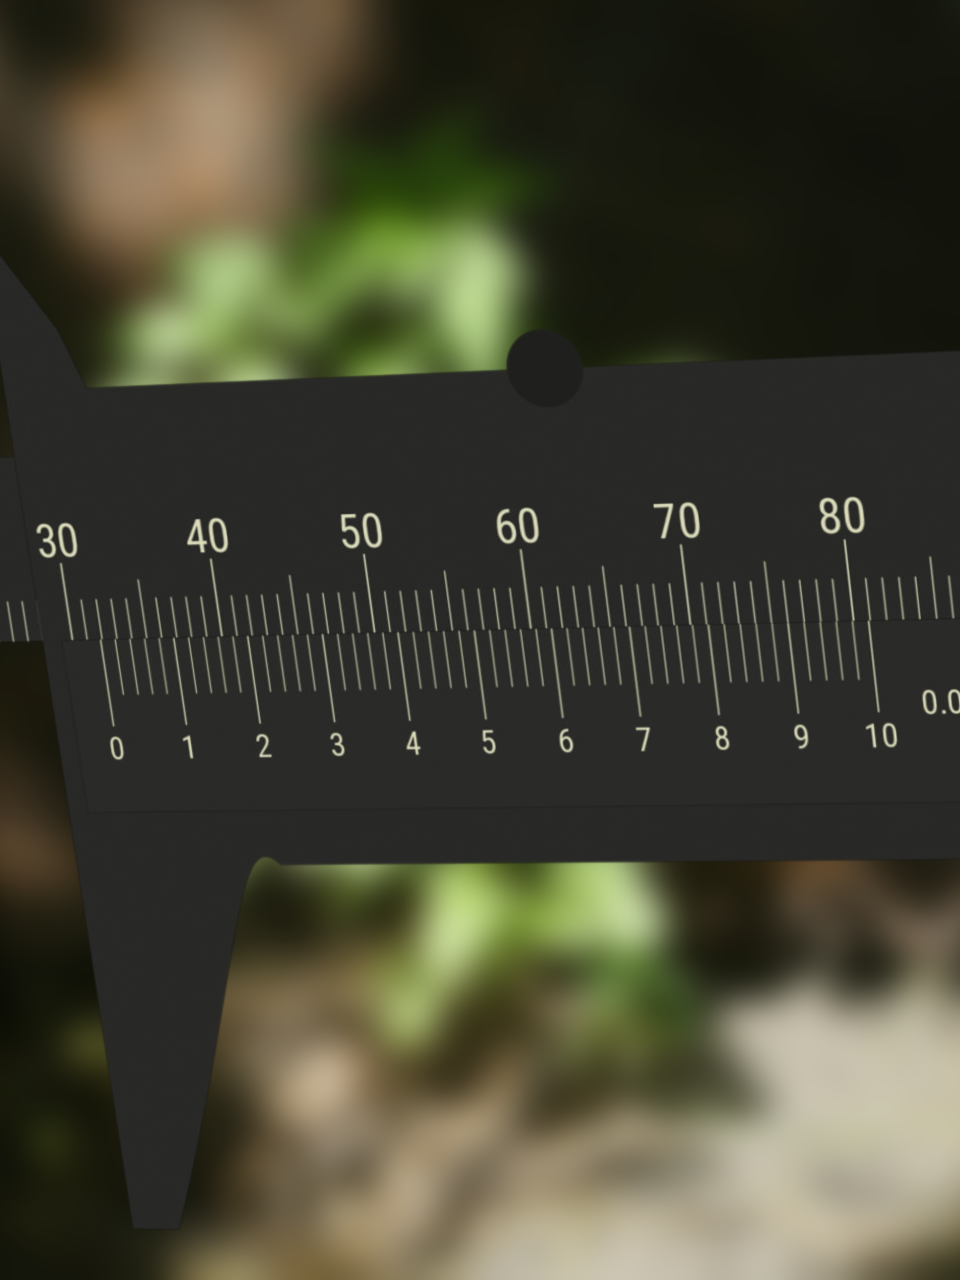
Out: value=31.9 unit=mm
